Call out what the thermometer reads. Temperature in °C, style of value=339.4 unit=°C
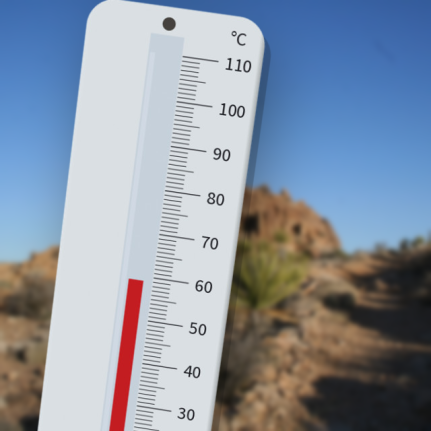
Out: value=59 unit=°C
